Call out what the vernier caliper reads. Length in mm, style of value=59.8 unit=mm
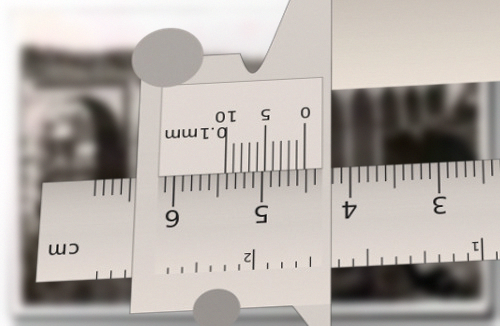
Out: value=45.2 unit=mm
